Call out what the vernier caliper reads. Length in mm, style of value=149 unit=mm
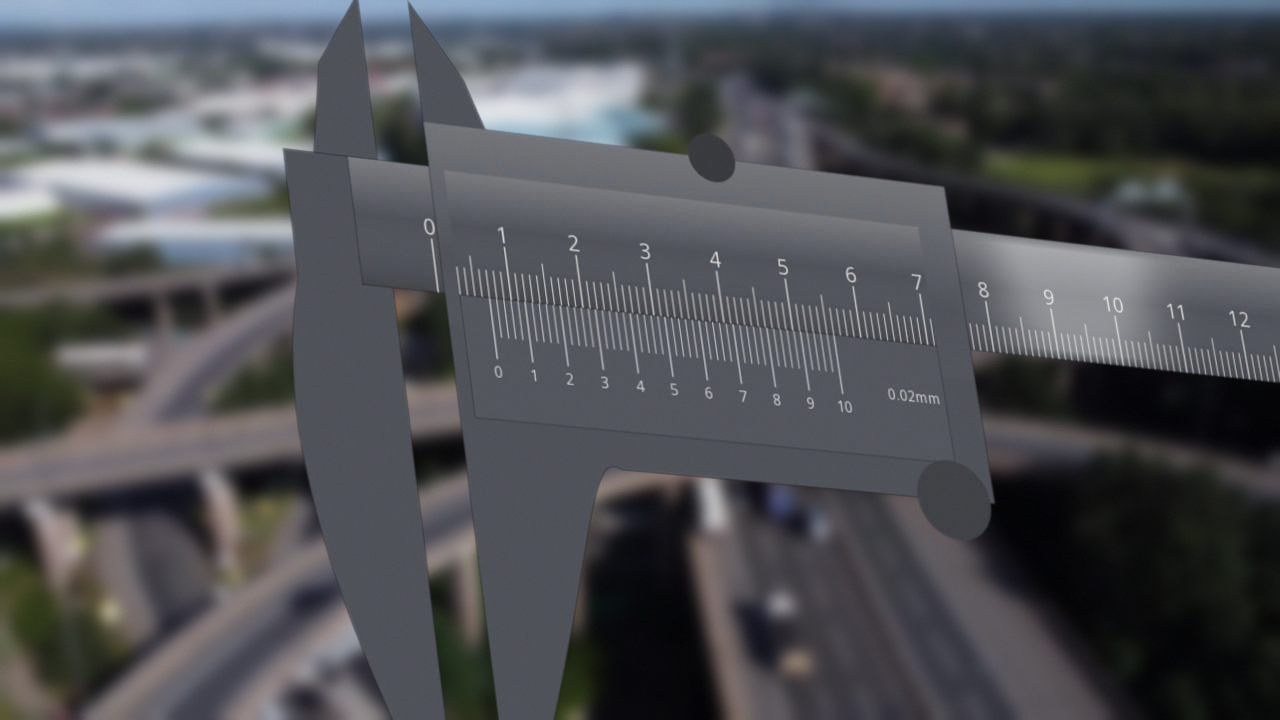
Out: value=7.0 unit=mm
